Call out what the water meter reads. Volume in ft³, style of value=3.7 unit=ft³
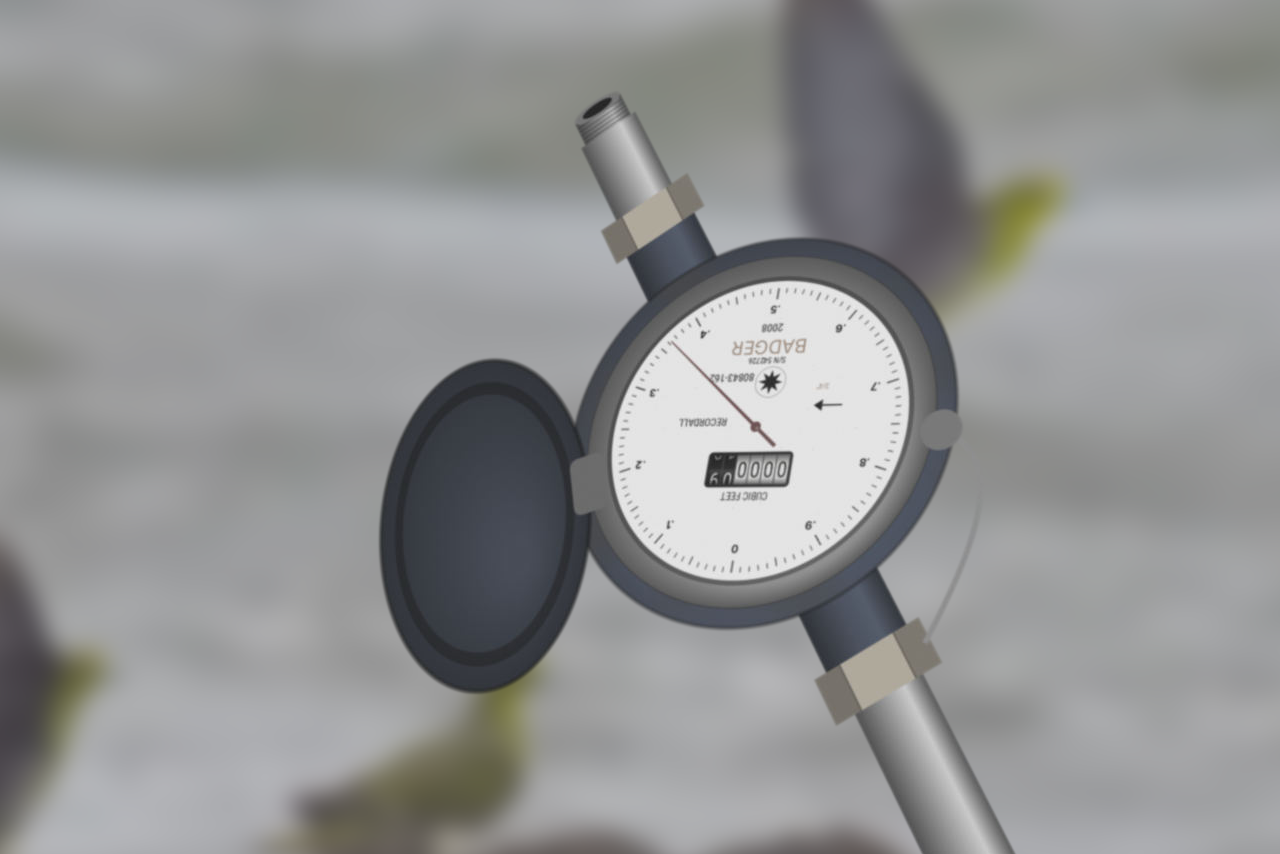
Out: value=9.36 unit=ft³
